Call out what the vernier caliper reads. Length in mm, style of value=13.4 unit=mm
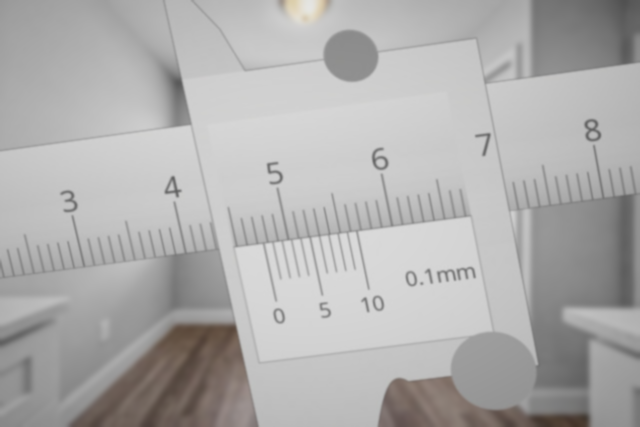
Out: value=47.6 unit=mm
